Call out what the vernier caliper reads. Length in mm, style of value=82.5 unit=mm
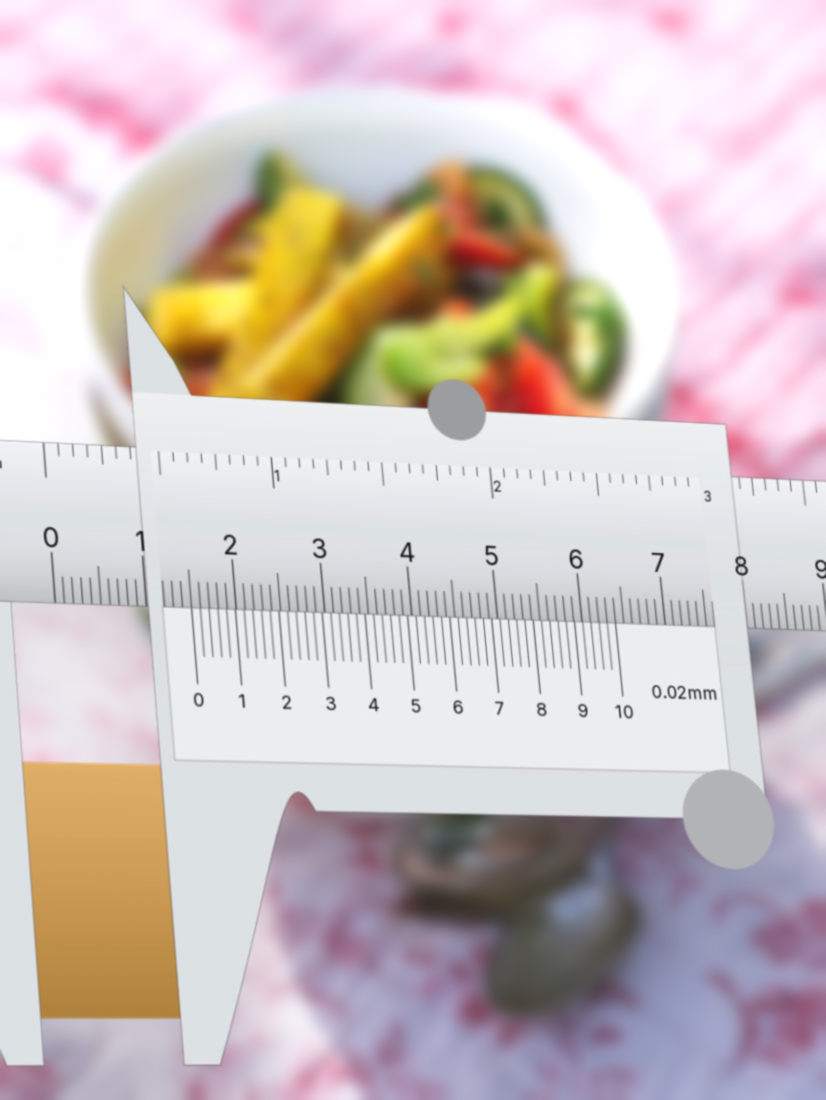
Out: value=15.0 unit=mm
